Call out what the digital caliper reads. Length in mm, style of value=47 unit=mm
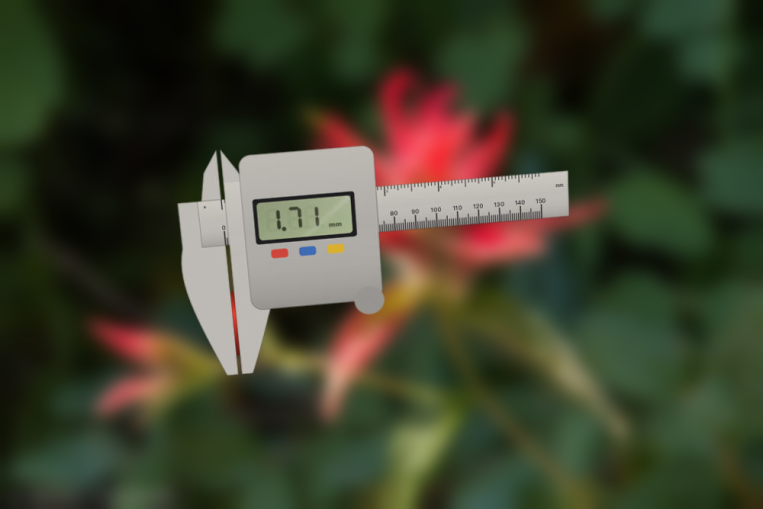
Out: value=1.71 unit=mm
